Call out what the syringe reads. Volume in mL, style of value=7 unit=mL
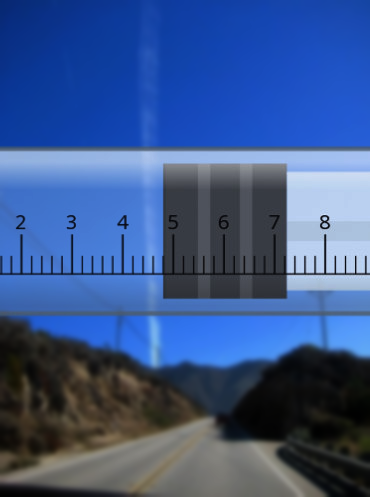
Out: value=4.8 unit=mL
